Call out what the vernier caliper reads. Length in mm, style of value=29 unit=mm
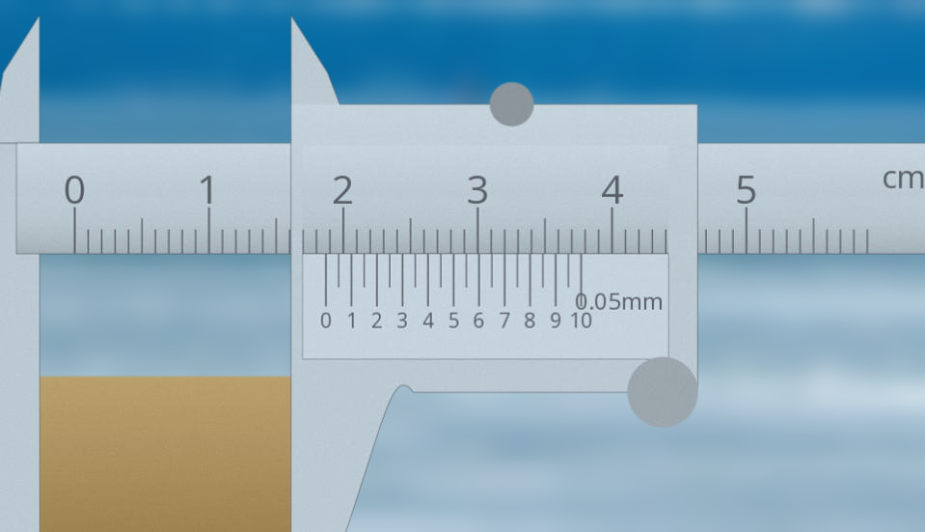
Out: value=18.7 unit=mm
